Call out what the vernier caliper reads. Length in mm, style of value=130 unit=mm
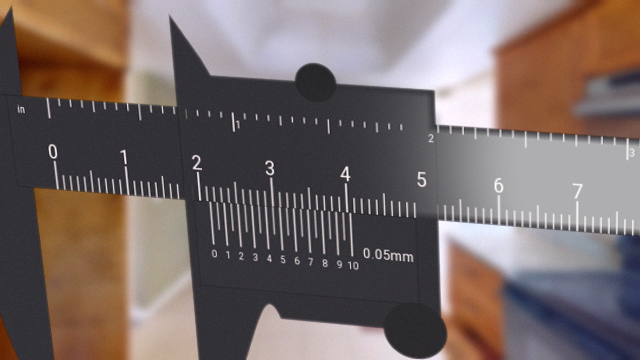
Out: value=21.4 unit=mm
